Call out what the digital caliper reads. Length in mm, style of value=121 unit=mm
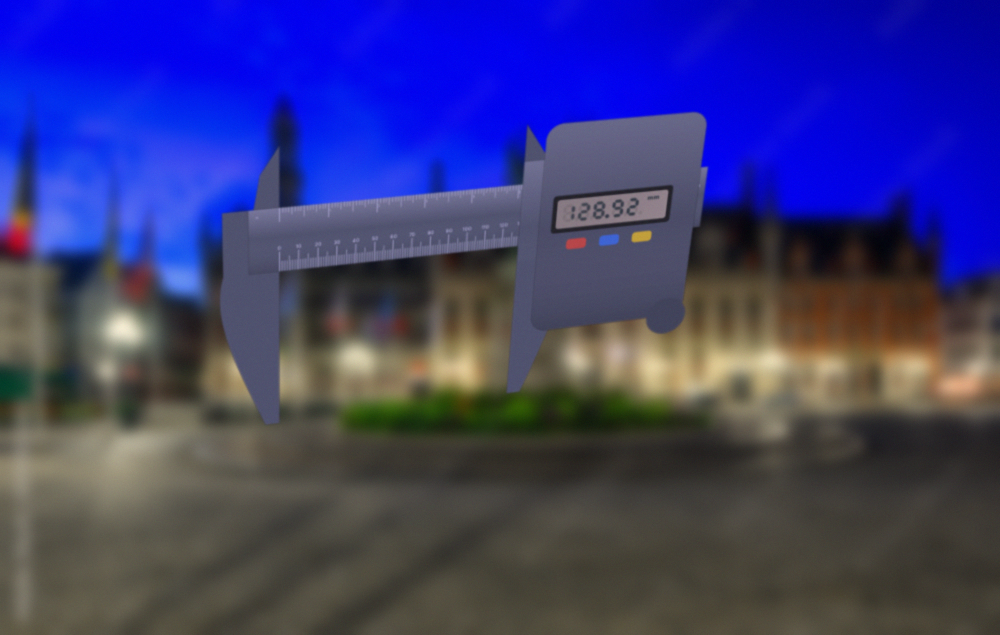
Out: value=128.92 unit=mm
